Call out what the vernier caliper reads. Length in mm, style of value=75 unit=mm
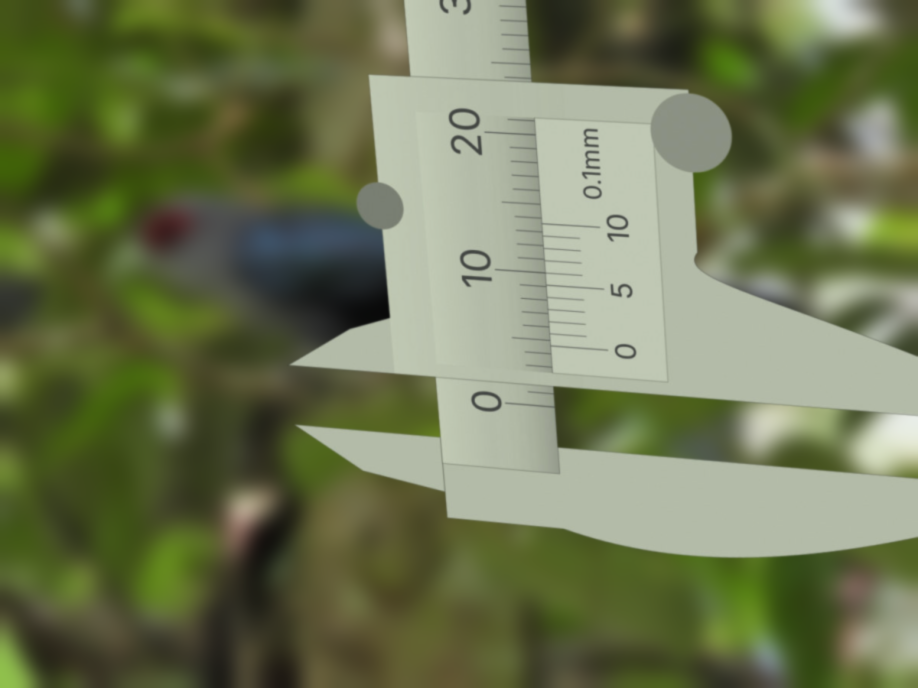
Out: value=4.6 unit=mm
